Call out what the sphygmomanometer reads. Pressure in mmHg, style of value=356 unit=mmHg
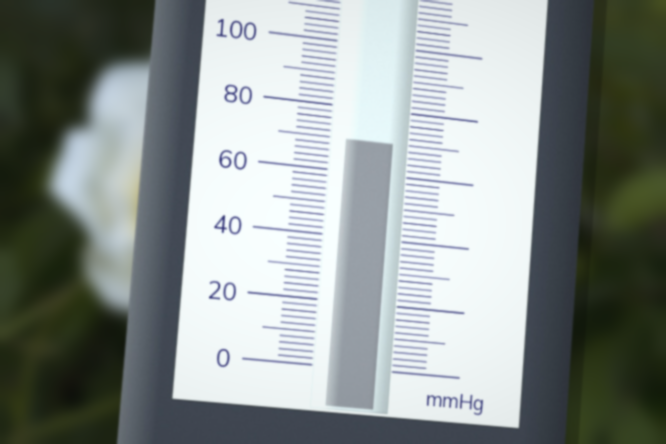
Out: value=70 unit=mmHg
